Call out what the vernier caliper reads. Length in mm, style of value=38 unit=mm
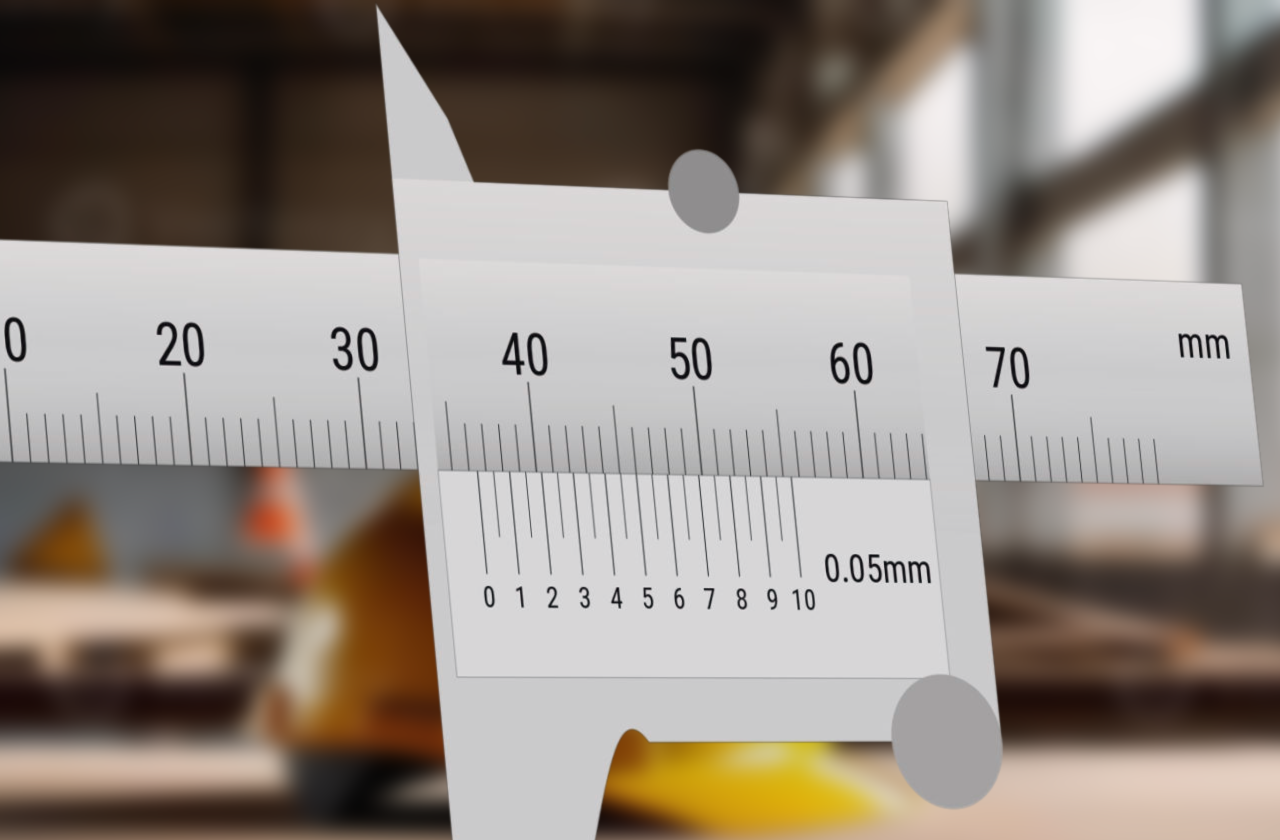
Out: value=36.5 unit=mm
